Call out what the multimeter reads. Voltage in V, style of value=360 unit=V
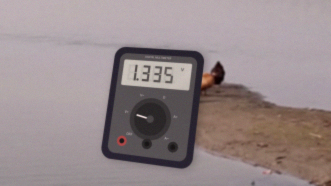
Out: value=1.335 unit=V
